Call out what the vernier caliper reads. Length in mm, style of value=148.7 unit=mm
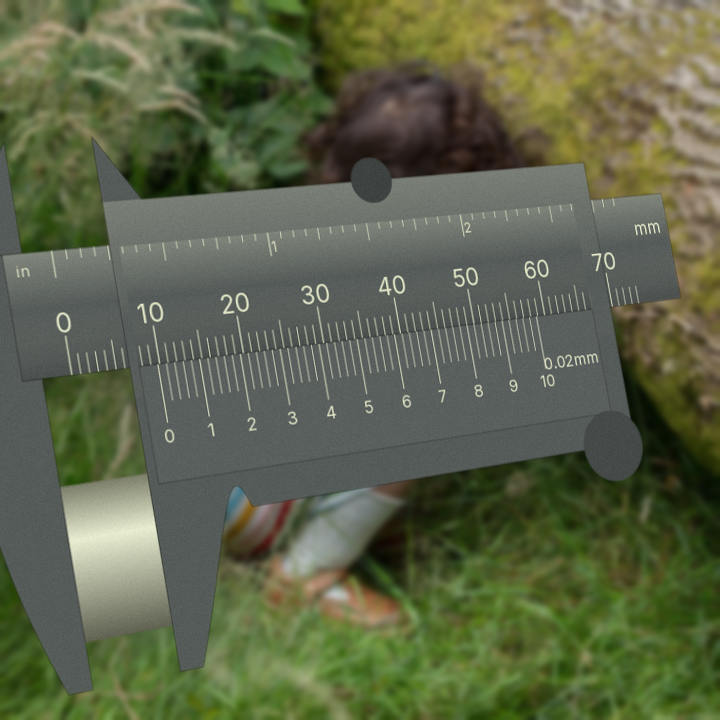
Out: value=9.8 unit=mm
